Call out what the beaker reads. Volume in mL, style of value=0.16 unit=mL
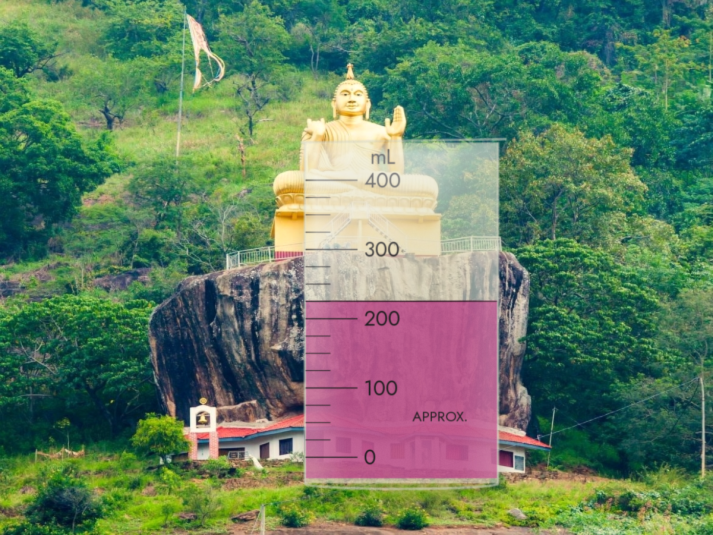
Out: value=225 unit=mL
